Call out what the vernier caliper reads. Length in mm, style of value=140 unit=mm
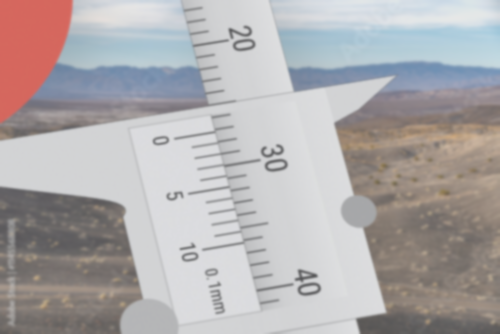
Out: value=27.2 unit=mm
